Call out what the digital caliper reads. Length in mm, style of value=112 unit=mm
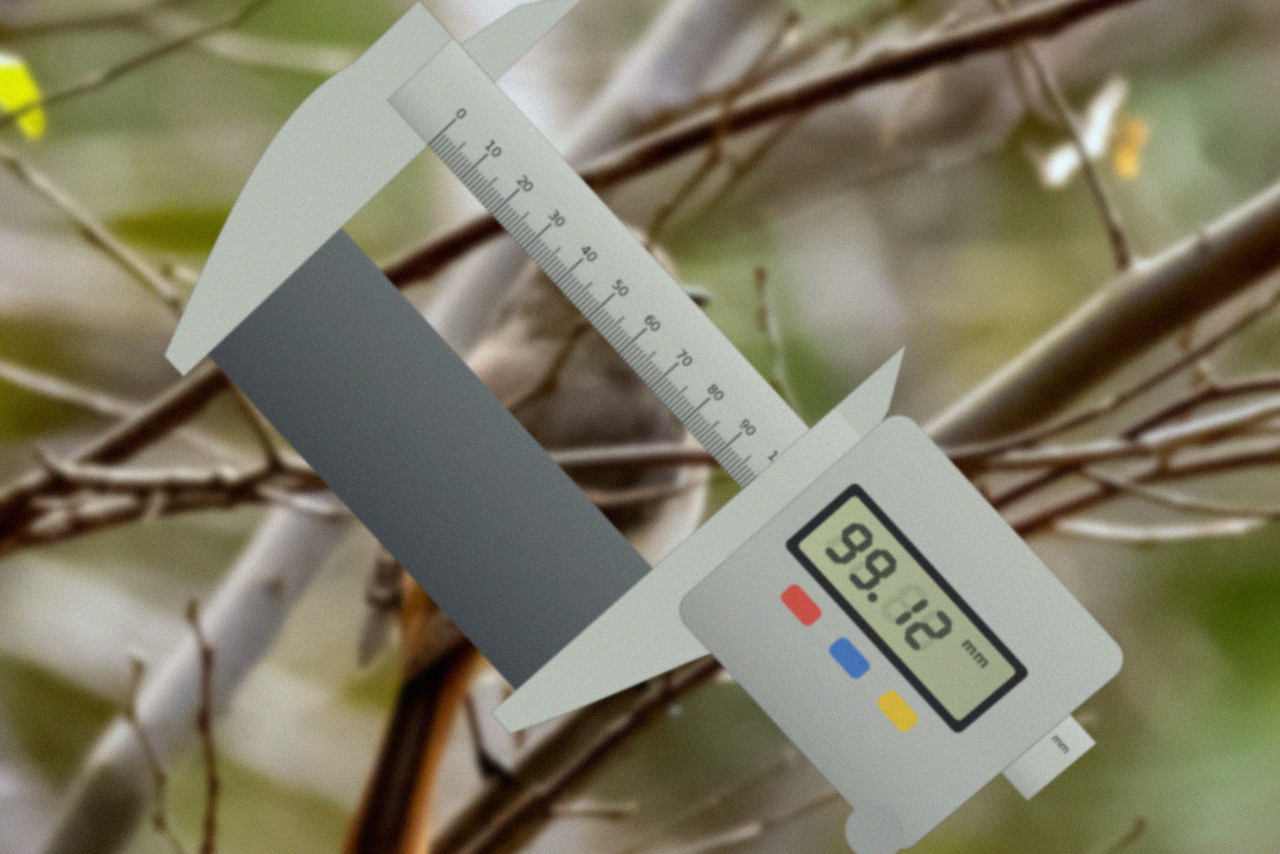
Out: value=99.12 unit=mm
